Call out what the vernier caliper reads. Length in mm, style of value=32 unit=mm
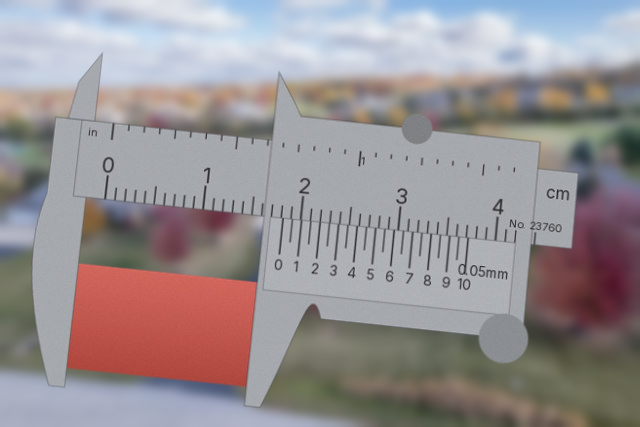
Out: value=18.2 unit=mm
